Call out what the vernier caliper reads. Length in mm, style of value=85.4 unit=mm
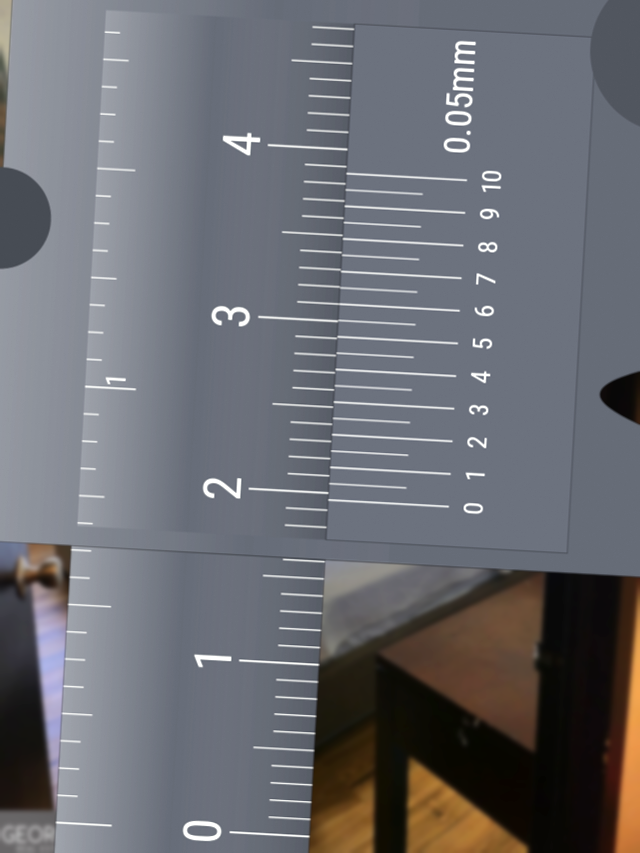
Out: value=19.6 unit=mm
